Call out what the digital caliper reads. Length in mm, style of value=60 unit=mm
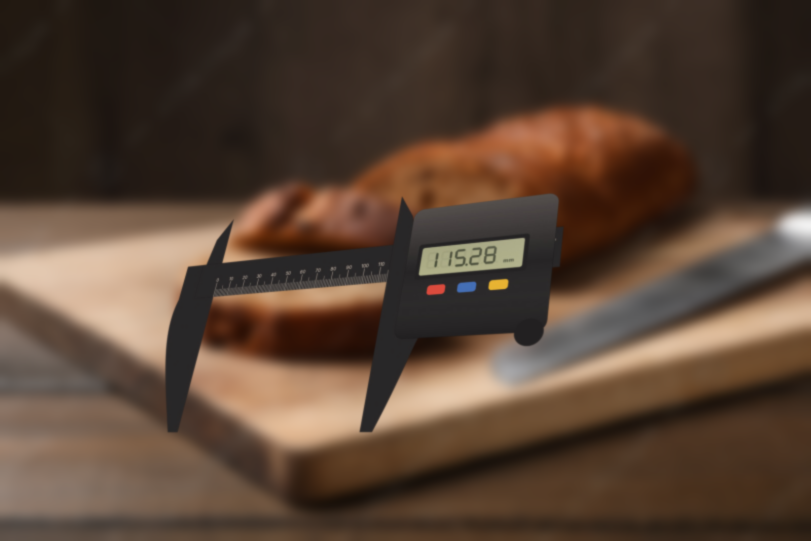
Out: value=115.28 unit=mm
